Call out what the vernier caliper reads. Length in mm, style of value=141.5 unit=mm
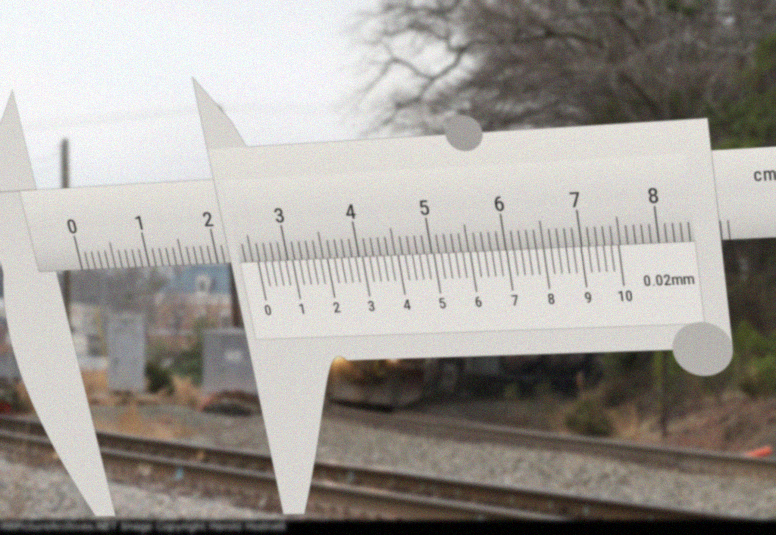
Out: value=25.8 unit=mm
